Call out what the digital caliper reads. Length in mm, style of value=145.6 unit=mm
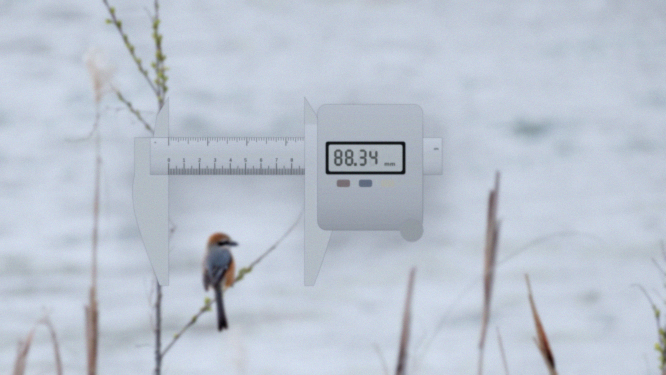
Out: value=88.34 unit=mm
